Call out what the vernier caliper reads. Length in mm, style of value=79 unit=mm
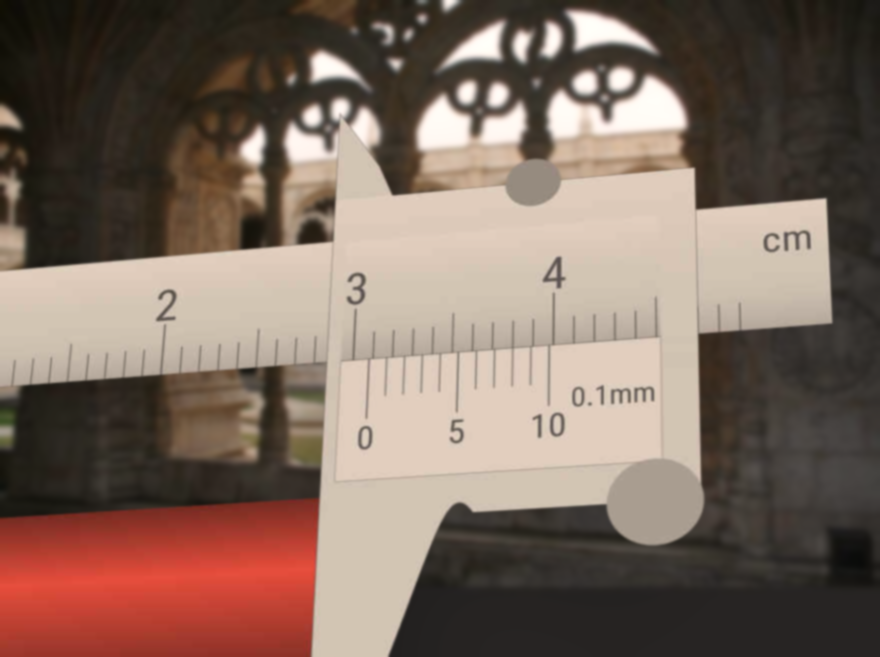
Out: value=30.8 unit=mm
